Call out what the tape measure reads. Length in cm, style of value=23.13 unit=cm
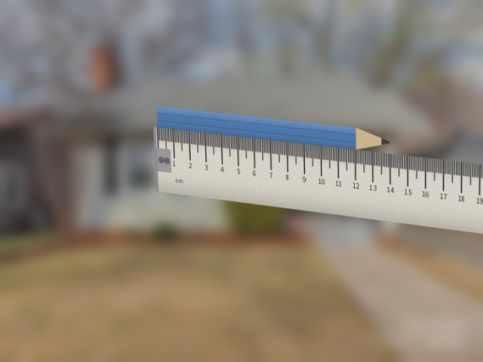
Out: value=14 unit=cm
